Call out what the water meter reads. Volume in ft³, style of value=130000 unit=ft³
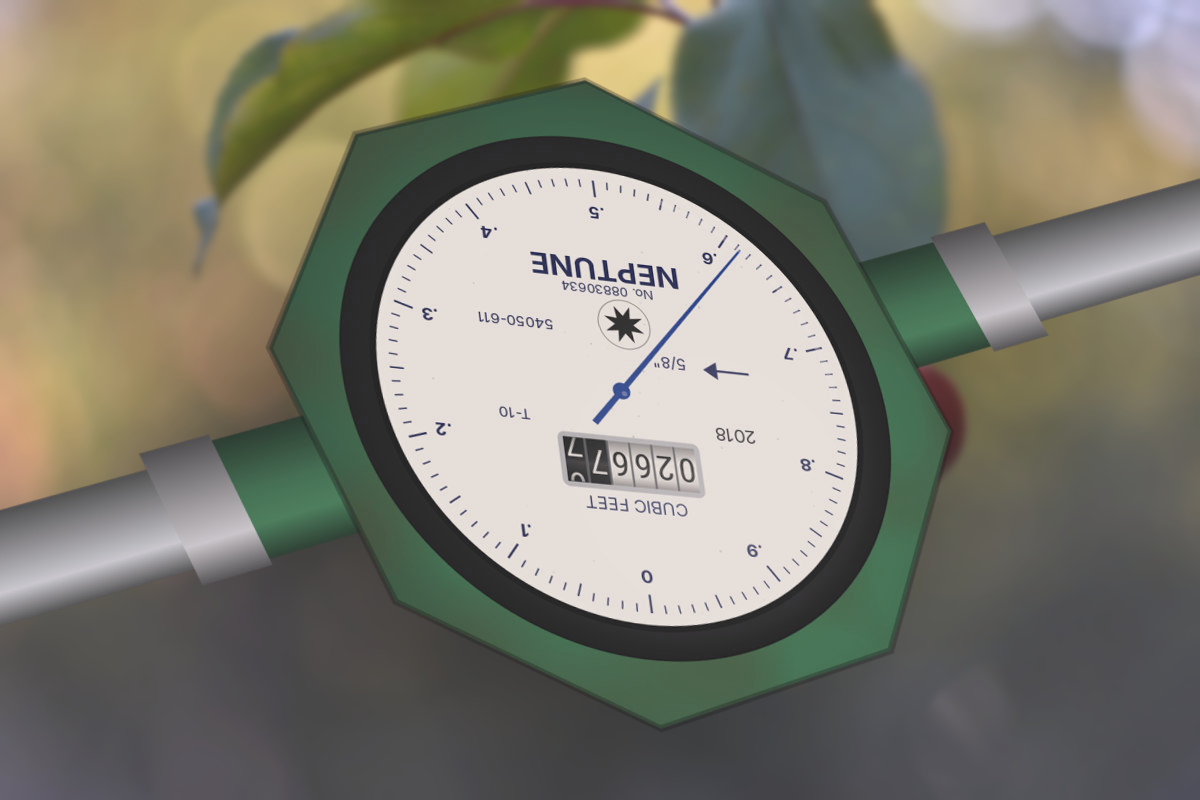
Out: value=26676.61 unit=ft³
